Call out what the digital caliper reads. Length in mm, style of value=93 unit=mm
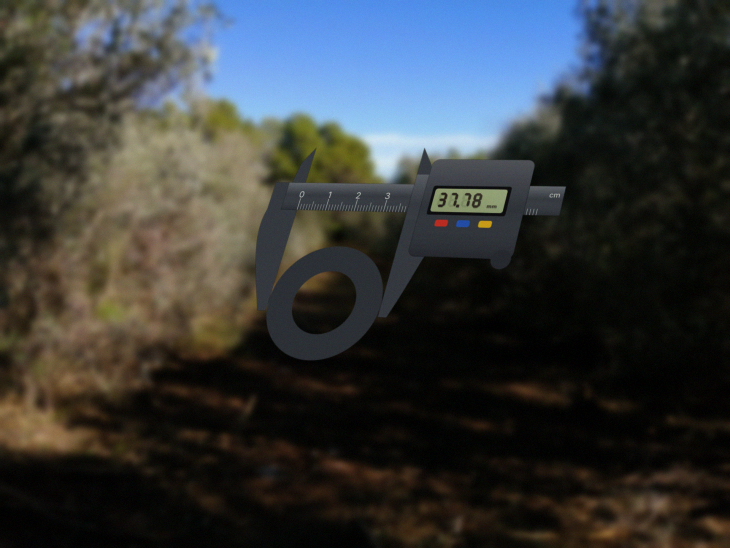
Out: value=37.78 unit=mm
